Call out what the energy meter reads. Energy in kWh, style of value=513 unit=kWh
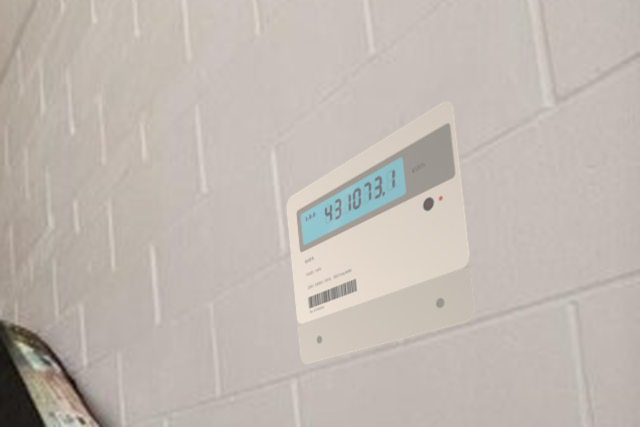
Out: value=431073.1 unit=kWh
